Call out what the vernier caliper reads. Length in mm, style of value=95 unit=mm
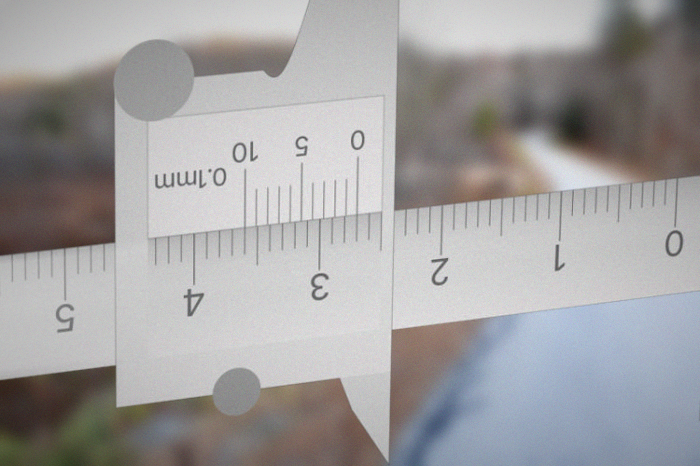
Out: value=27.0 unit=mm
